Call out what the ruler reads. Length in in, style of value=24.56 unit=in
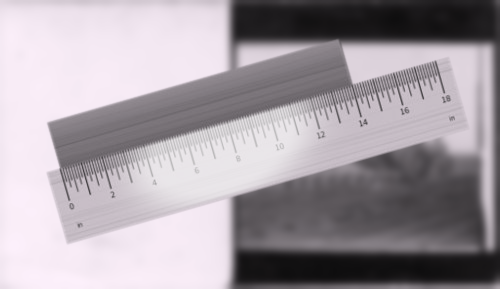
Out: value=14 unit=in
